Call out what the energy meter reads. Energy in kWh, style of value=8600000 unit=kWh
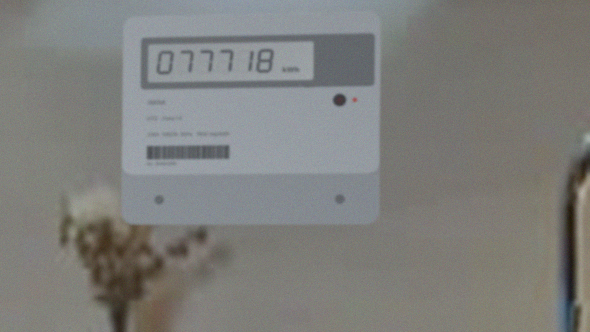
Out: value=77718 unit=kWh
